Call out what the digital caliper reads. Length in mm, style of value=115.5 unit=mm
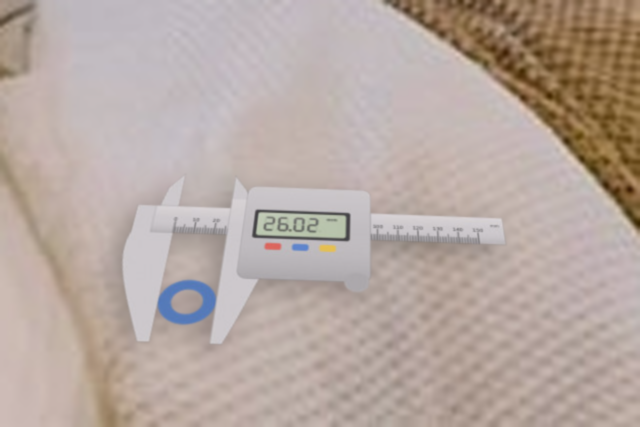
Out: value=26.02 unit=mm
